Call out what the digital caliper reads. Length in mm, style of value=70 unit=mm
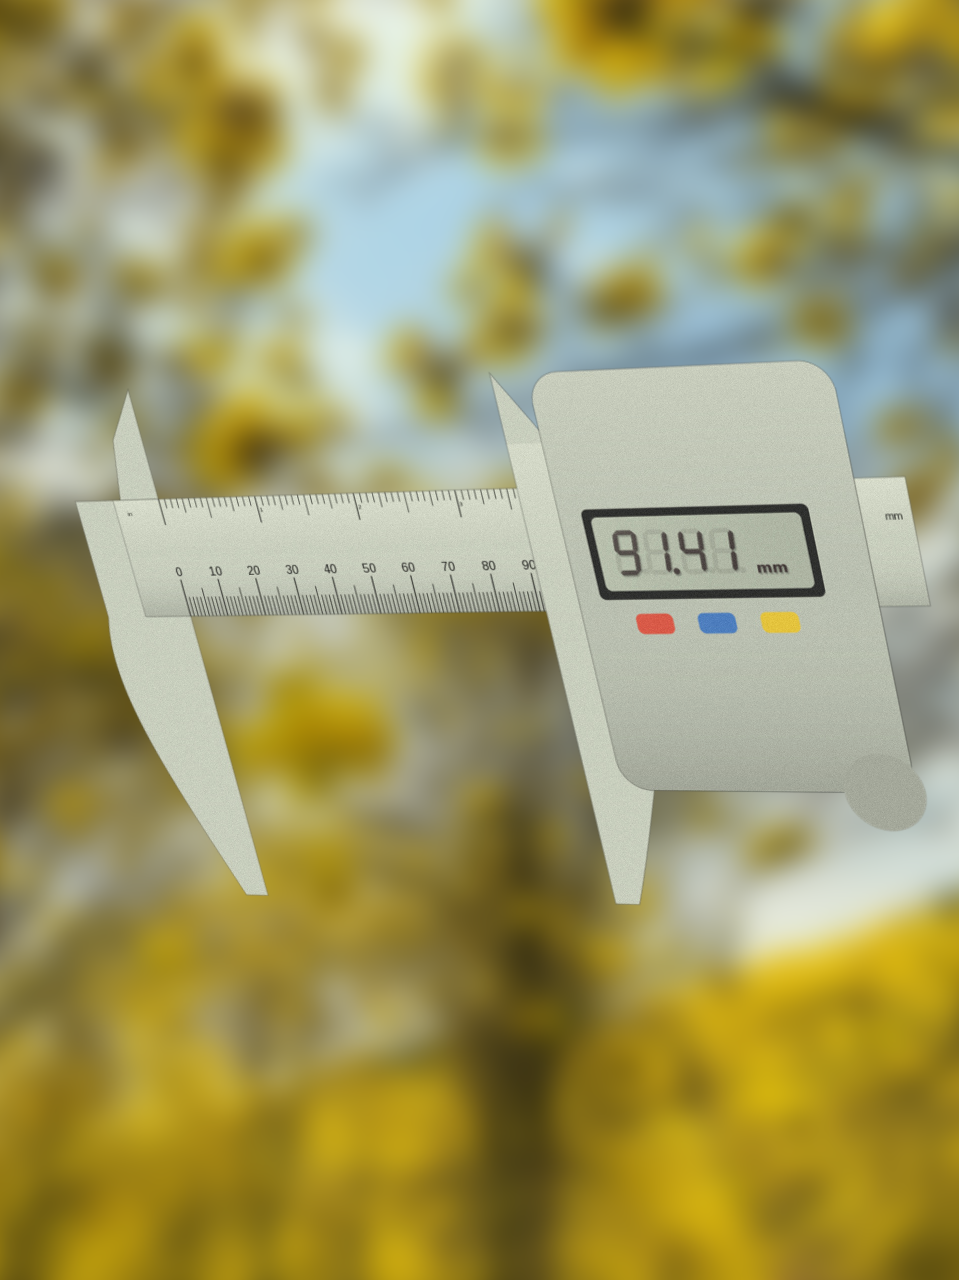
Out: value=91.41 unit=mm
